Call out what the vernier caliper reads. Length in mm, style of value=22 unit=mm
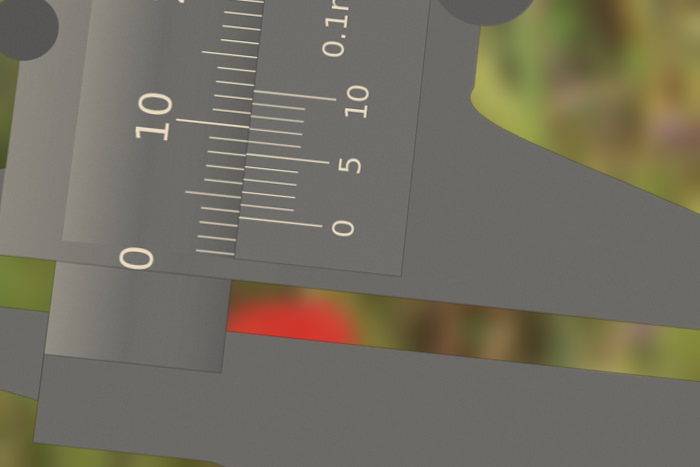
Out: value=3.6 unit=mm
